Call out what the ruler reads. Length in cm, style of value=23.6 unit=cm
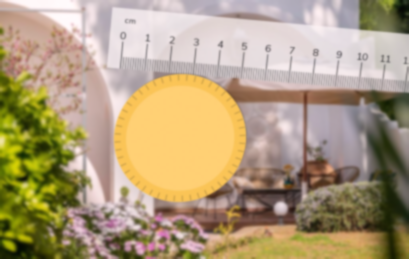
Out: value=5.5 unit=cm
